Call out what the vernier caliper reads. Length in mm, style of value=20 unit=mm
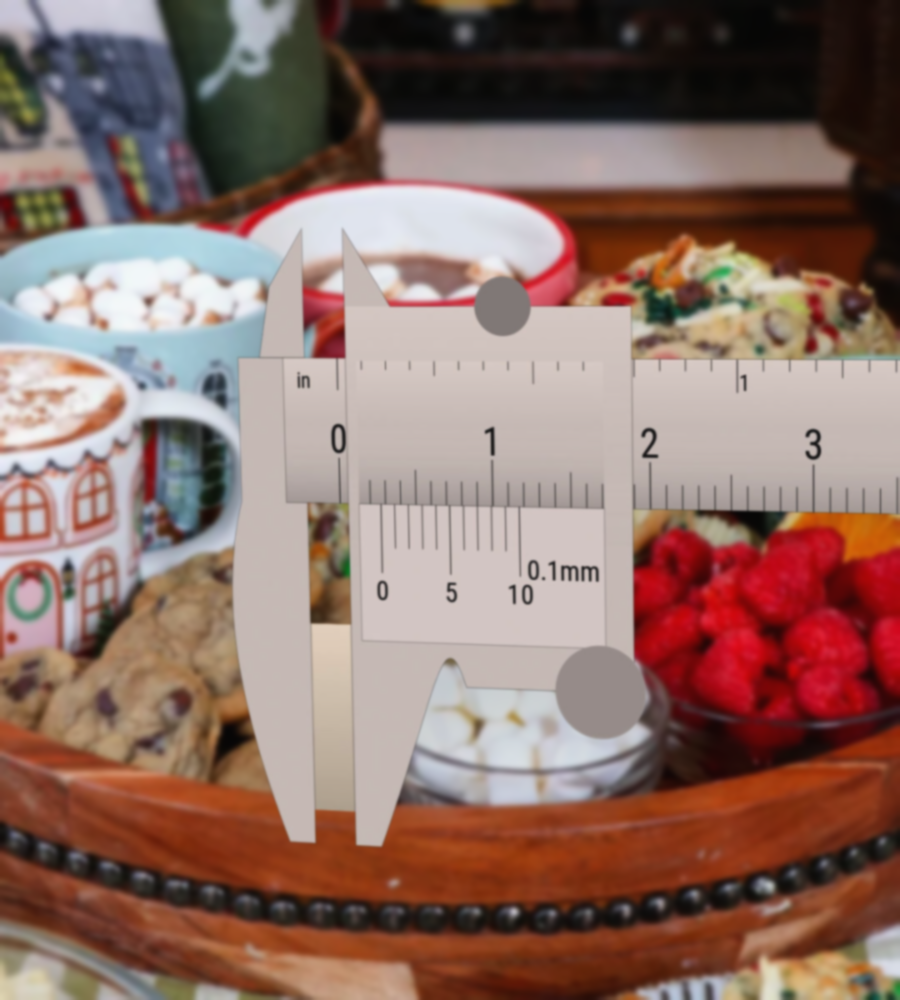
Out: value=2.7 unit=mm
